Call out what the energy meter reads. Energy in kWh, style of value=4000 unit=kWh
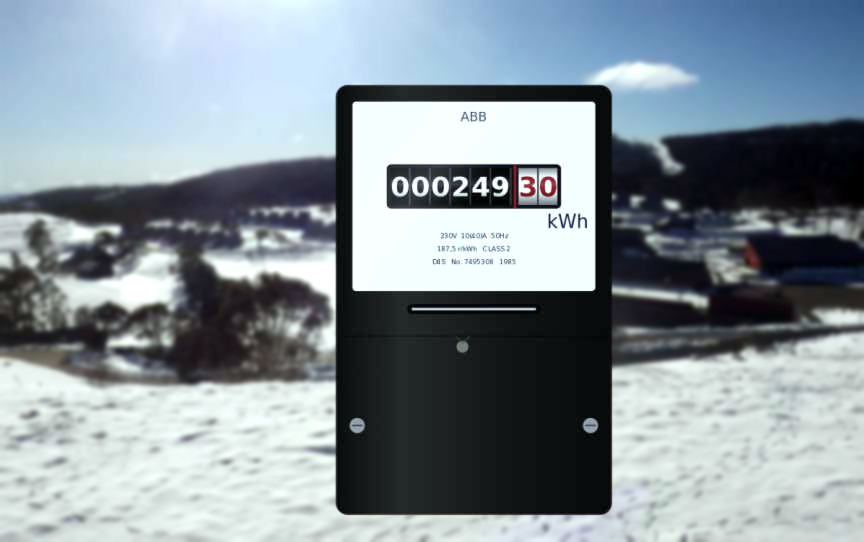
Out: value=249.30 unit=kWh
